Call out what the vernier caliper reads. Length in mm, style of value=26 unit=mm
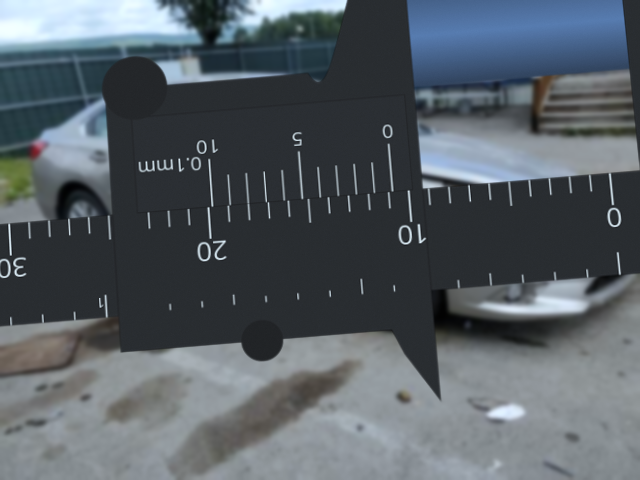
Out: value=10.8 unit=mm
